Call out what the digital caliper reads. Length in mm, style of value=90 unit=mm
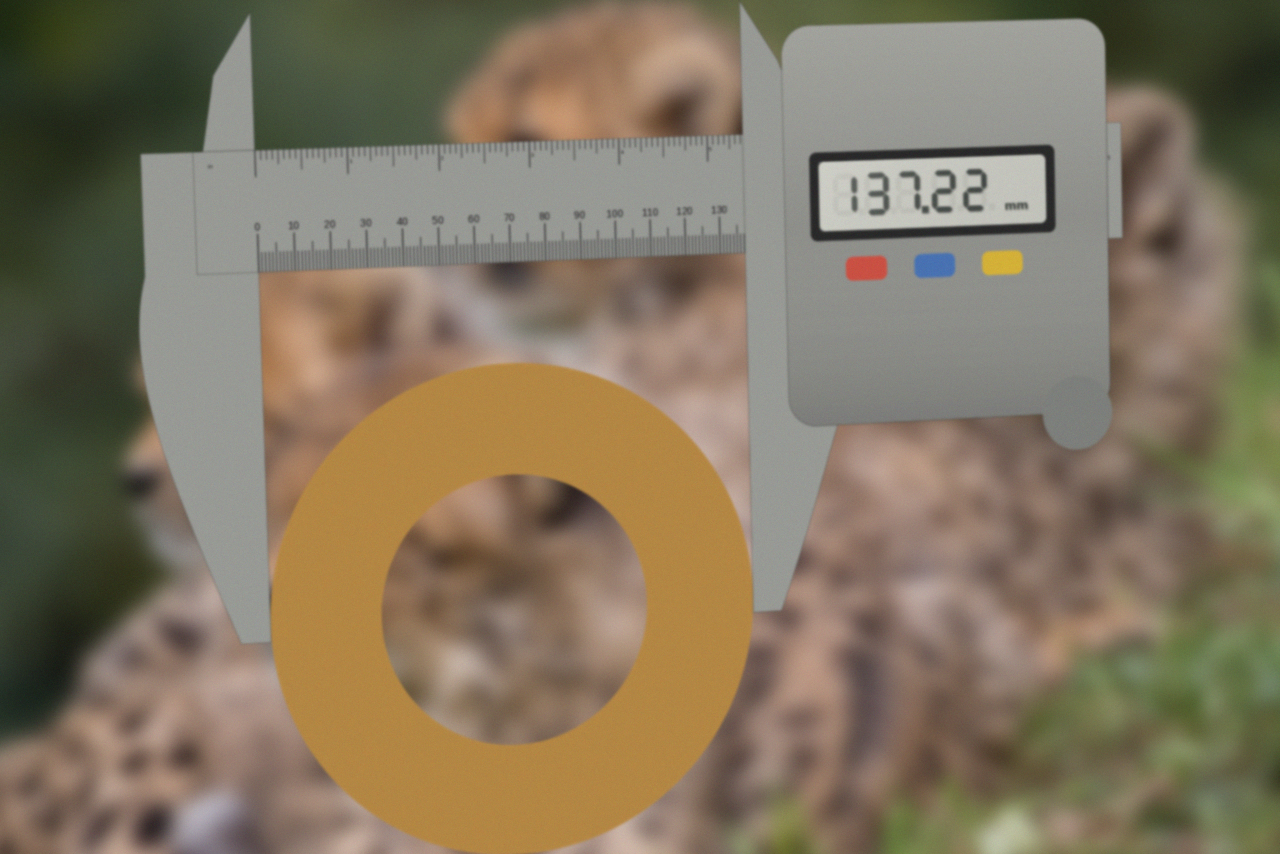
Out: value=137.22 unit=mm
